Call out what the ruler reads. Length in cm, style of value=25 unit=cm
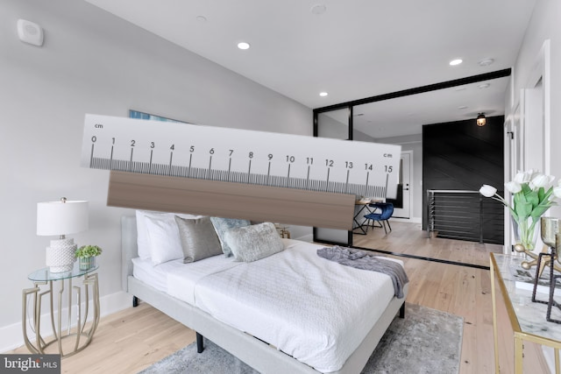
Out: value=12.5 unit=cm
